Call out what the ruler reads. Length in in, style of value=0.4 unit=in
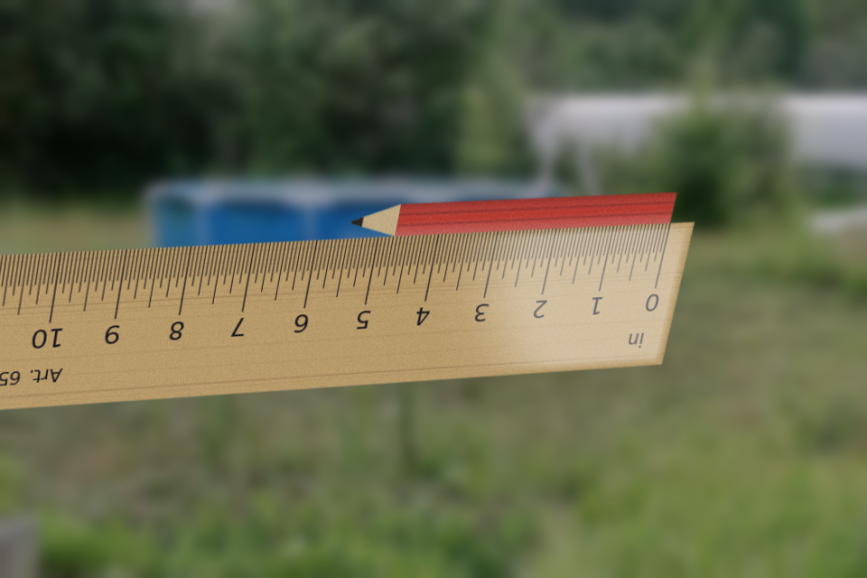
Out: value=5.5 unit=in
